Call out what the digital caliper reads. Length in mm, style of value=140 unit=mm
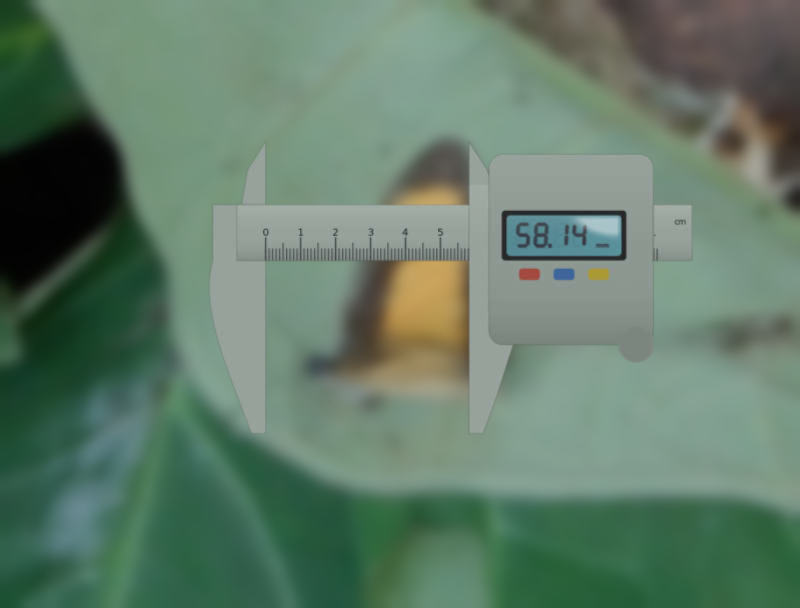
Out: value=58.14 unit=mm
